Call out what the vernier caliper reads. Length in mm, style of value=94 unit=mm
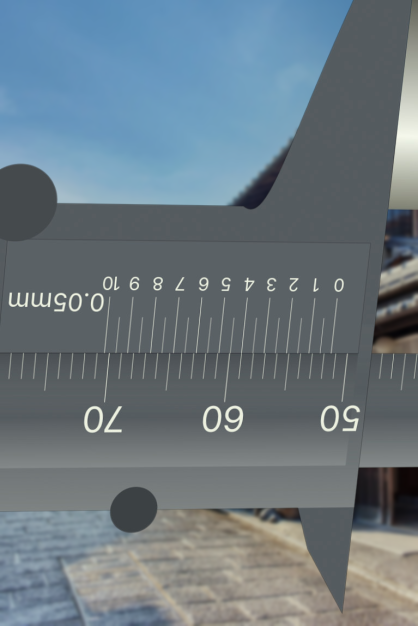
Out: value=51.4 unit=mm
